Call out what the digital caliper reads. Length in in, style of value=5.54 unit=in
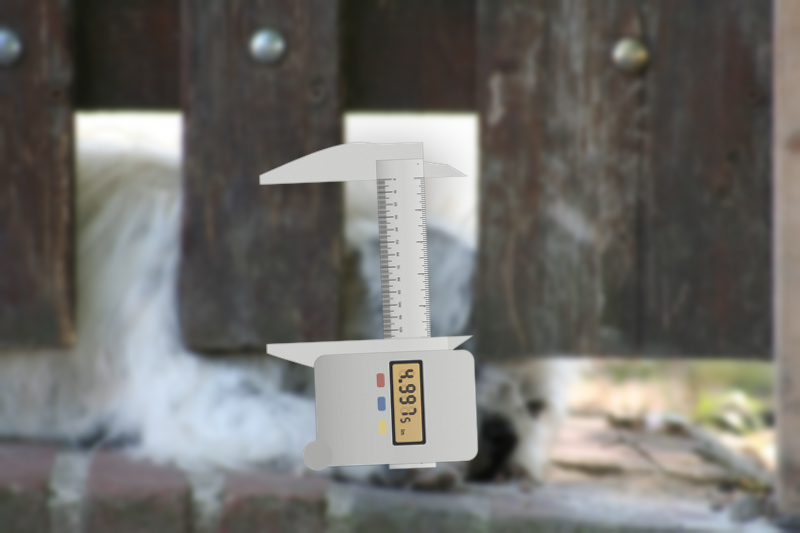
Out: value=4.9975 unit=in
